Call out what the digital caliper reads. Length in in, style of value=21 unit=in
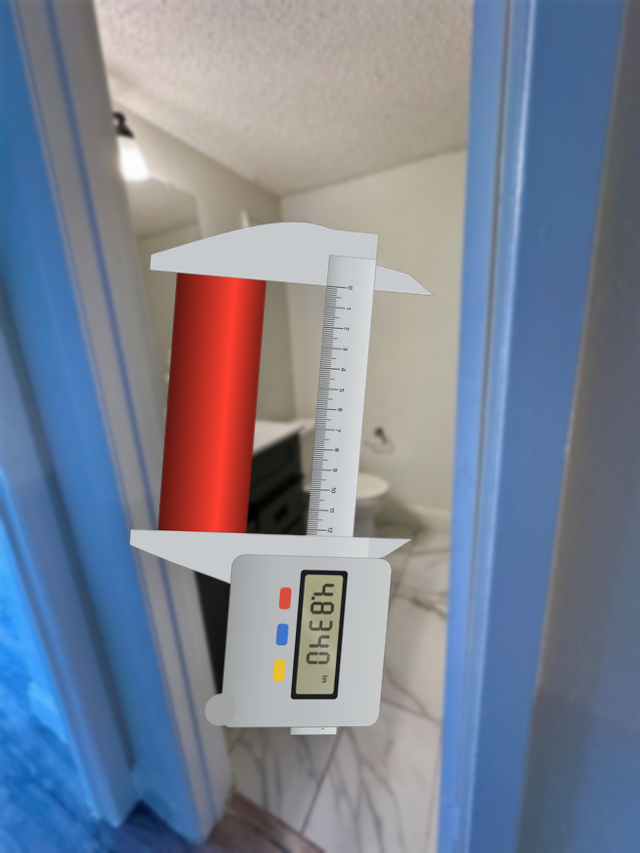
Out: value=4.8340 unit=in
